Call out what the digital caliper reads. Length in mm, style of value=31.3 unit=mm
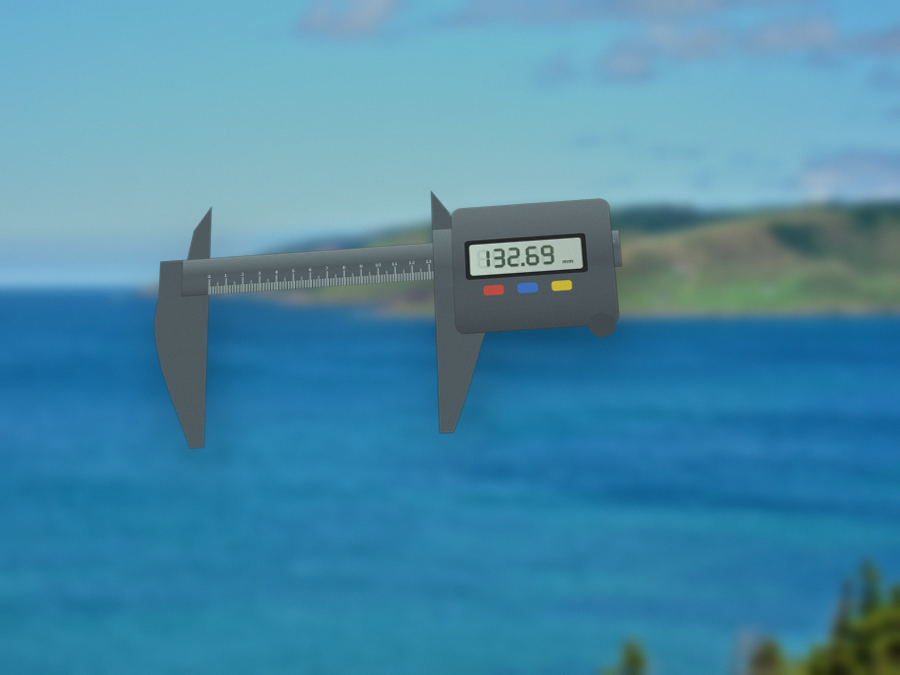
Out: value=132.69 unit=mm
